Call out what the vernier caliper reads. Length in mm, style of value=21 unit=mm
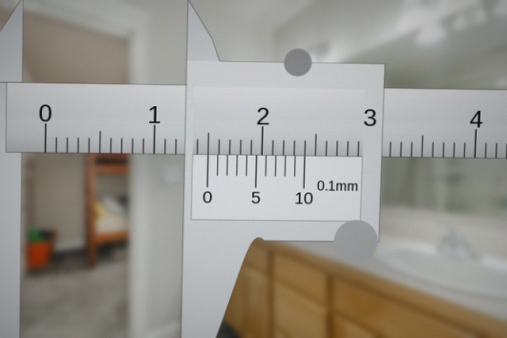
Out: value=15.0 unit=mm
